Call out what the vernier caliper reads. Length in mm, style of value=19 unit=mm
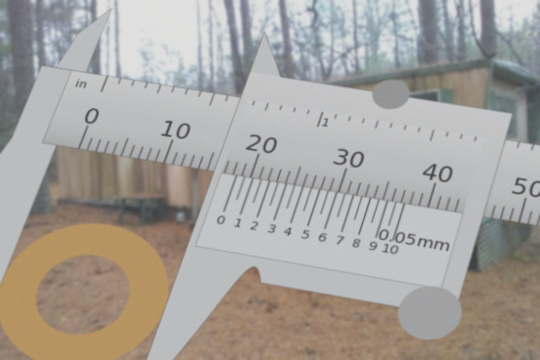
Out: value=18.4 unit=mm
